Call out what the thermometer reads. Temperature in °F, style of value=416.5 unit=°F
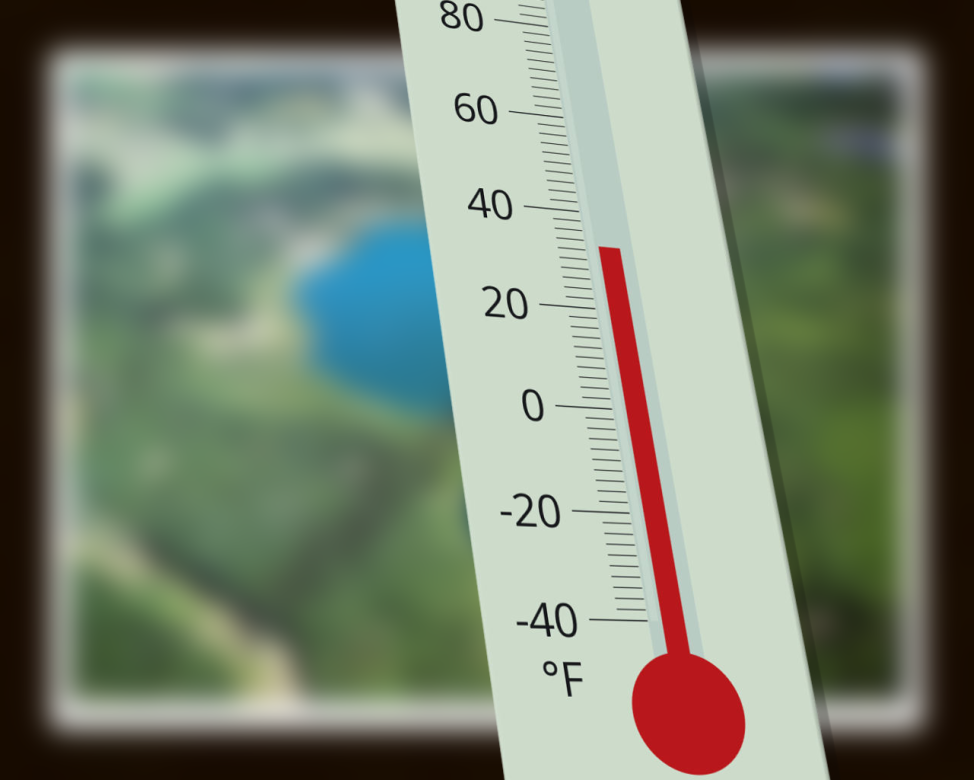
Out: value=33 unit=°F
